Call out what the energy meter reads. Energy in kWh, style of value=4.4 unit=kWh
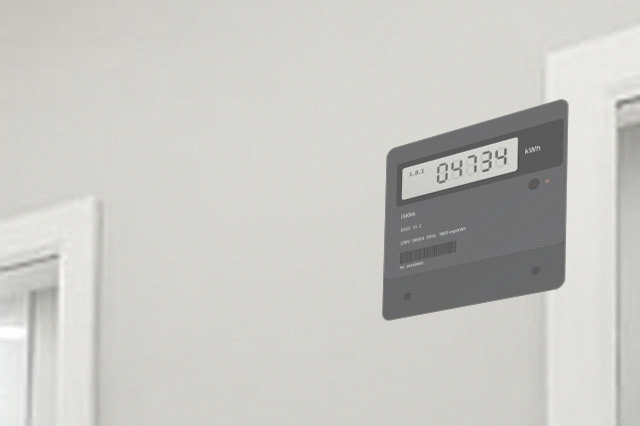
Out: value=4734 unit=kWh
